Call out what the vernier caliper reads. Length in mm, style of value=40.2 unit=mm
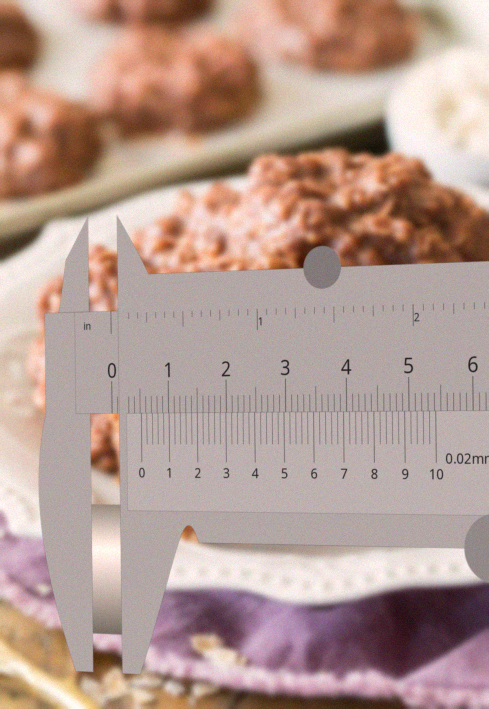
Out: value=5.2 unit=mm
